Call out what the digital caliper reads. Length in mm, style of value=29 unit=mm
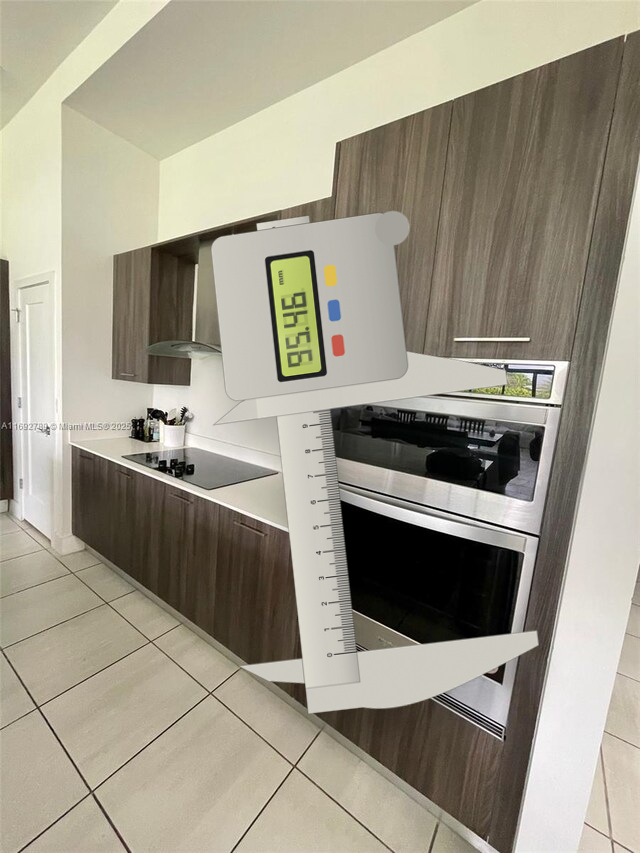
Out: value=95.46 unit=mm
